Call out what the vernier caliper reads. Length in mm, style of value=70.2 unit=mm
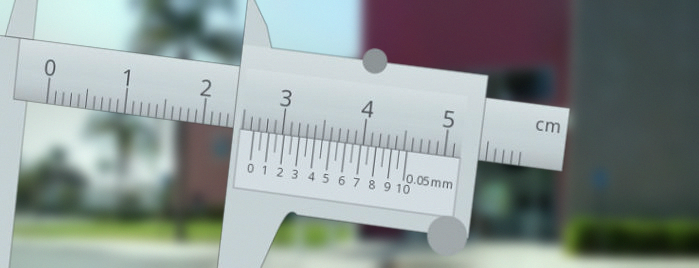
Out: value=26.4 unit=mm
